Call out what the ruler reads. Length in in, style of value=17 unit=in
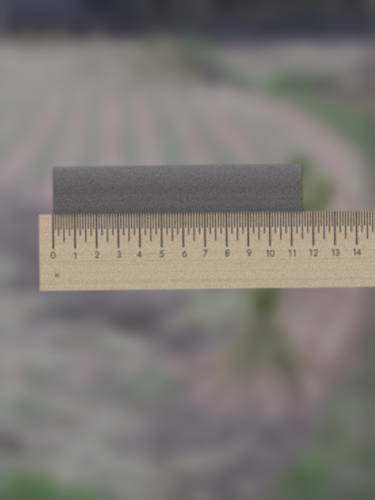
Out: value=11.5 unit=in
